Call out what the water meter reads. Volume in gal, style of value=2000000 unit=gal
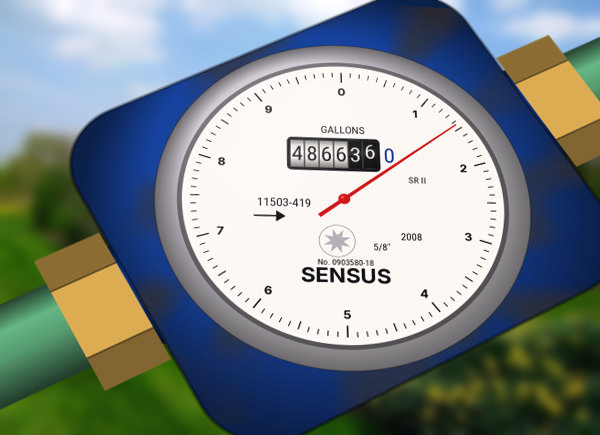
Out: value=4866361.4 unit=gal
